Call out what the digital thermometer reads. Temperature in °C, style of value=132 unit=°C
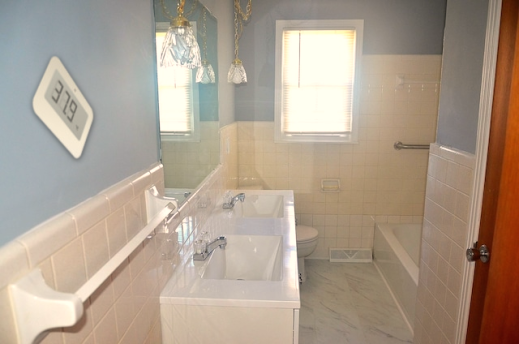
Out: value=37.9 unit=°C
